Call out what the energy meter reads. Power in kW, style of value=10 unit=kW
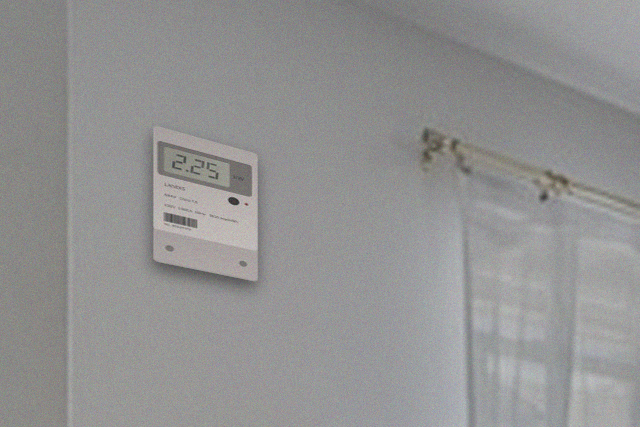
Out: value=2.25 unit=kW
